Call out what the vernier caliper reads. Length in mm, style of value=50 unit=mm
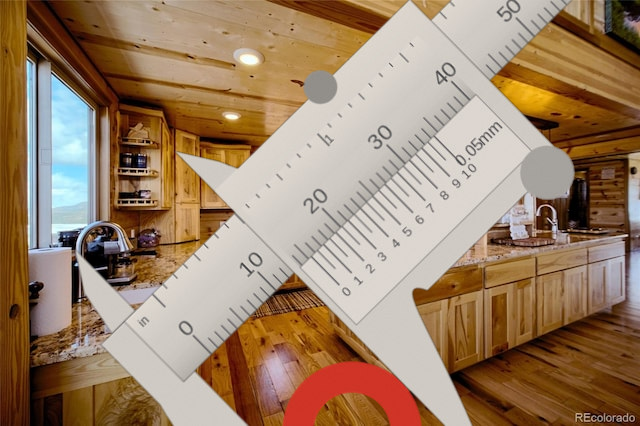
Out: value=15.4 unit=mm
